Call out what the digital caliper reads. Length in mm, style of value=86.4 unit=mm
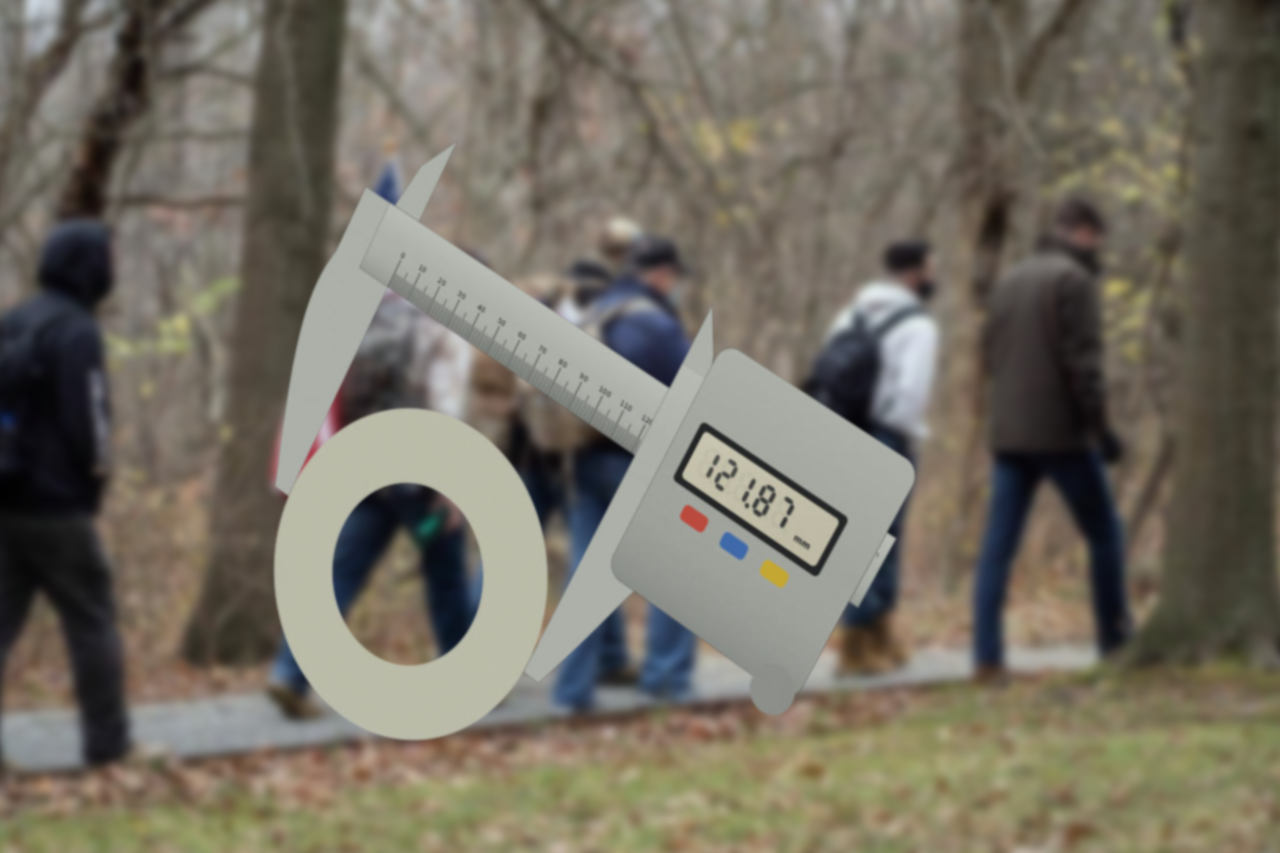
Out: value=121.87 unit=mm
